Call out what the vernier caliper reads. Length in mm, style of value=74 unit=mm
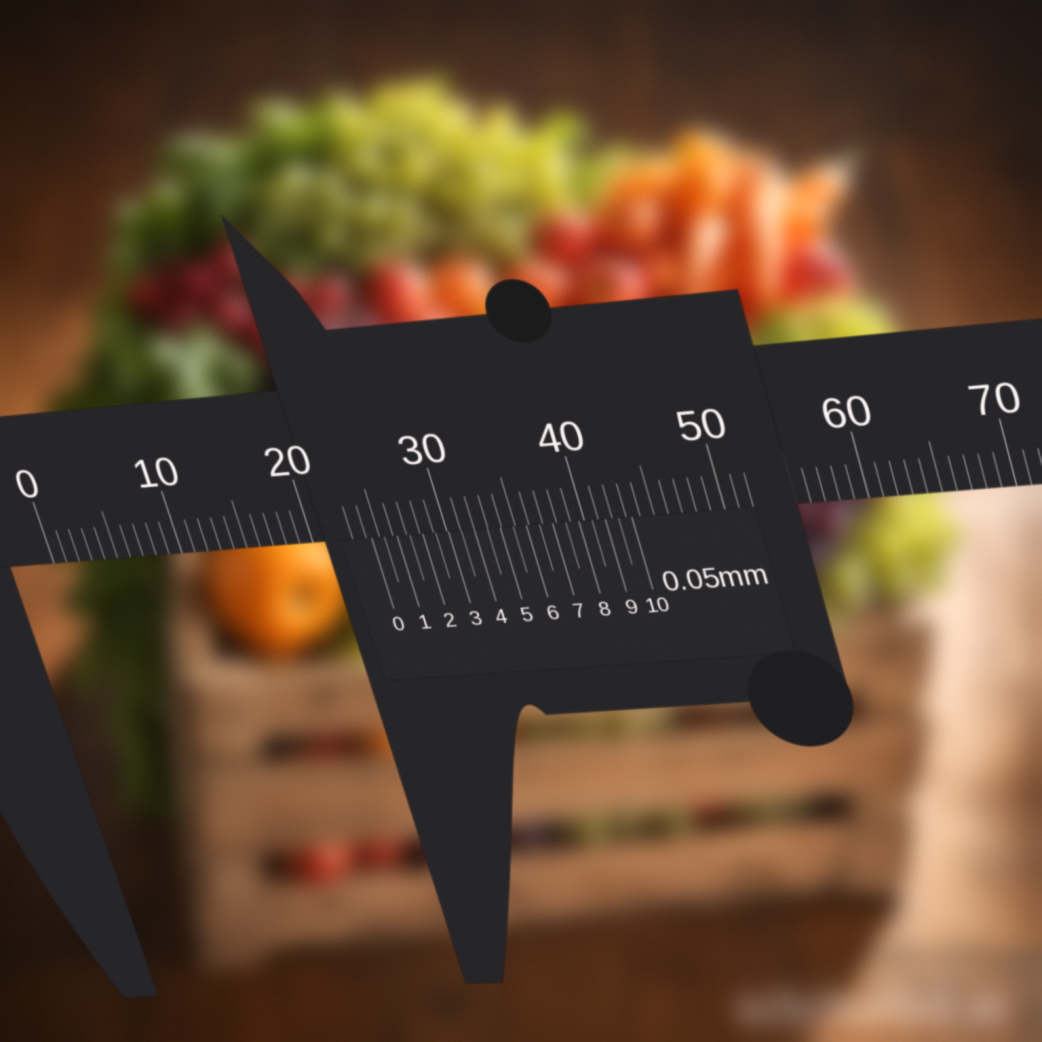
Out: value=24.4 unit=mm
